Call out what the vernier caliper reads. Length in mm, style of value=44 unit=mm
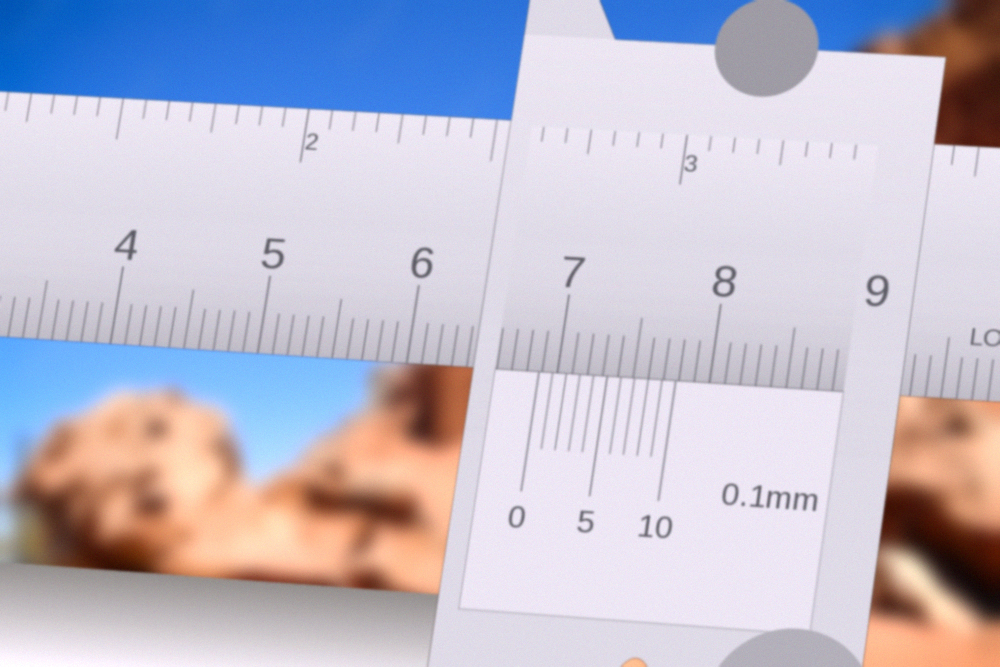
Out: value=68.8 unit=mm
